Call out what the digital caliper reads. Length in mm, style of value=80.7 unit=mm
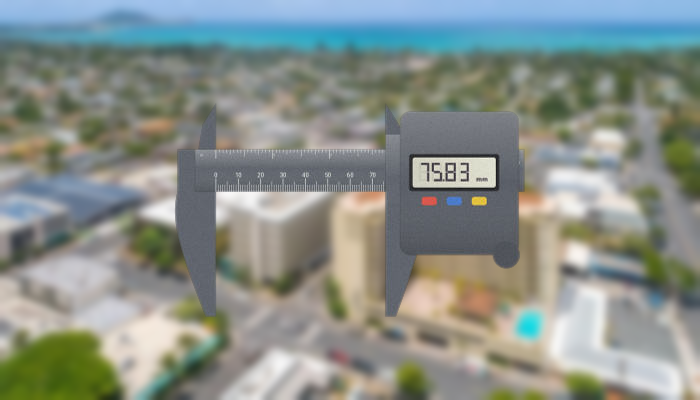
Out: value=75.83 unit=mm
